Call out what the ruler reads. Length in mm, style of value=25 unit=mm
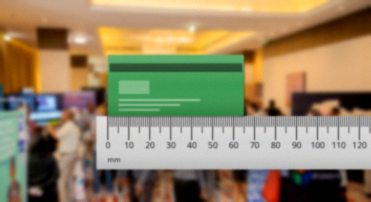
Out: value=65 unit=mm
